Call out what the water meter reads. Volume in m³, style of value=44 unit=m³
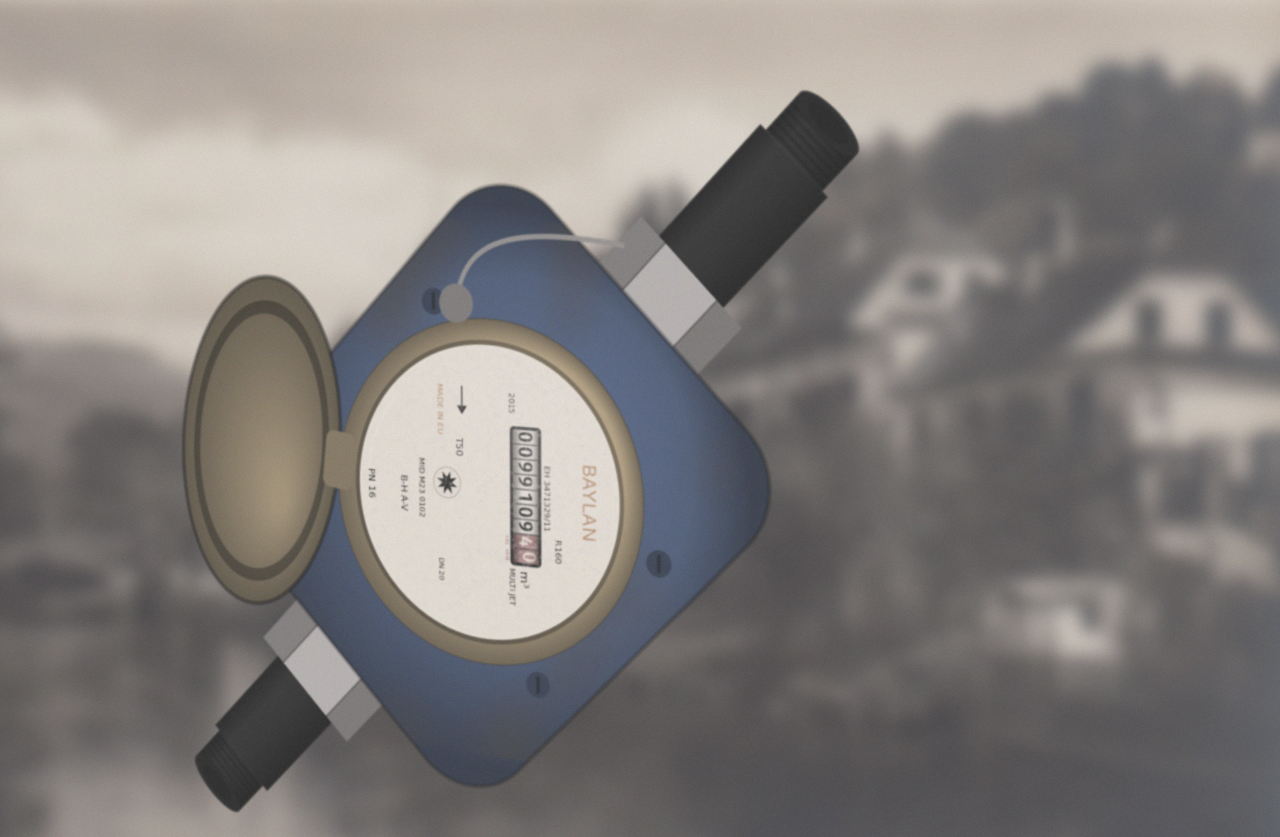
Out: value=99109.40 unit=m³
